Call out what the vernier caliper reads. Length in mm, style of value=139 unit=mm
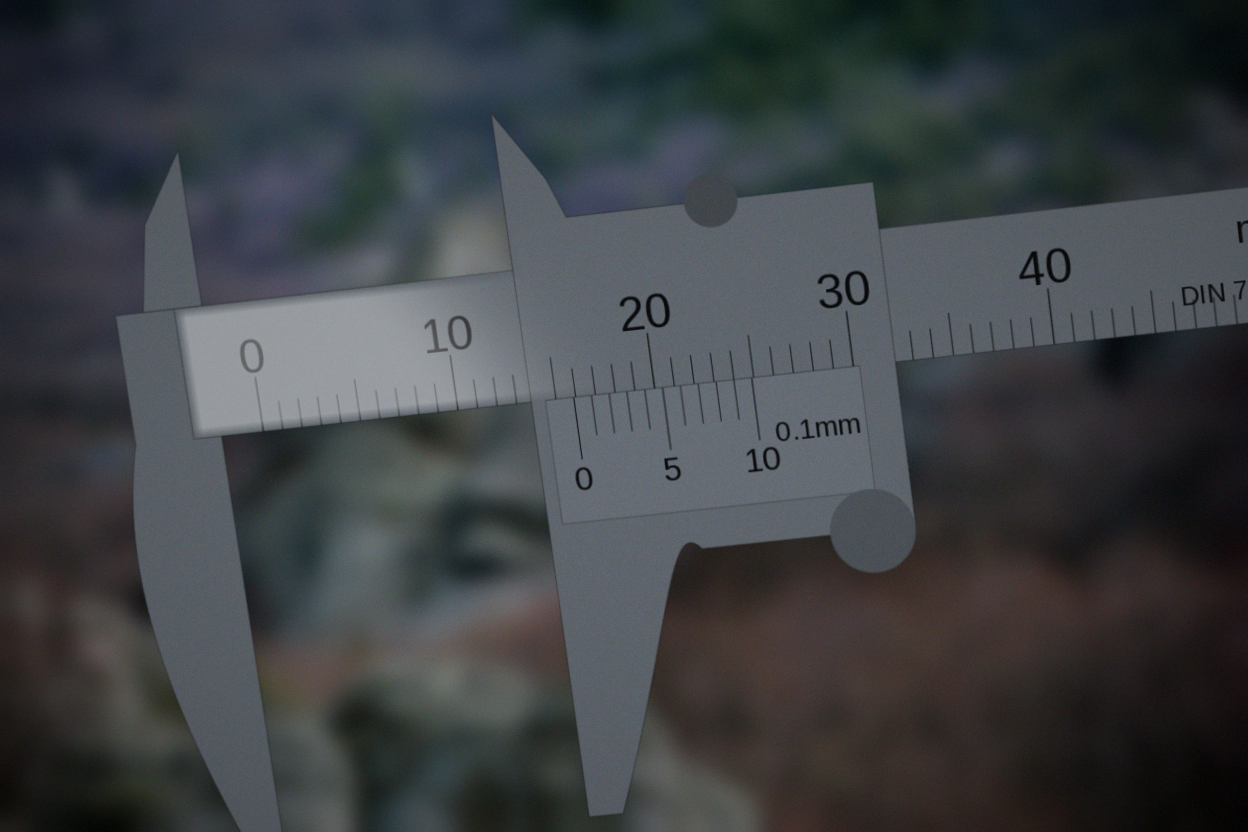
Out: value=15.9 unit=mm
